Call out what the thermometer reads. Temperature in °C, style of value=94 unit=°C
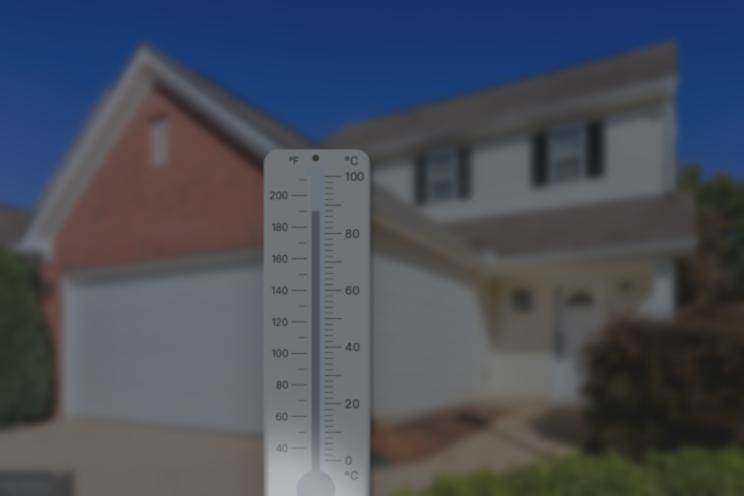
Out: value=88 unit=°C
